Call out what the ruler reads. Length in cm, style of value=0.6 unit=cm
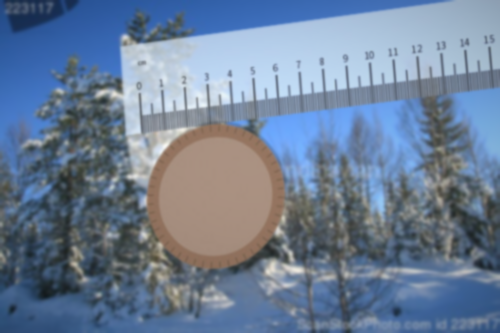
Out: value=6 unit=cm
